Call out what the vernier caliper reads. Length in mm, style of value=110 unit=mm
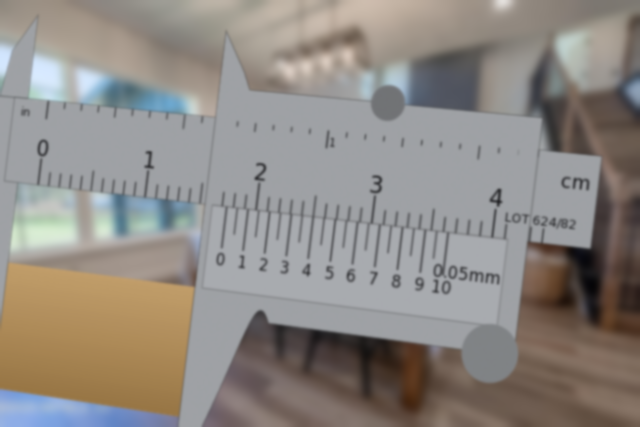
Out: value=17.4 unit=mm
